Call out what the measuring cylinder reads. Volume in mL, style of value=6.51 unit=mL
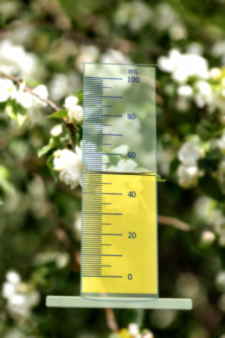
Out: value=50 unit=mL
